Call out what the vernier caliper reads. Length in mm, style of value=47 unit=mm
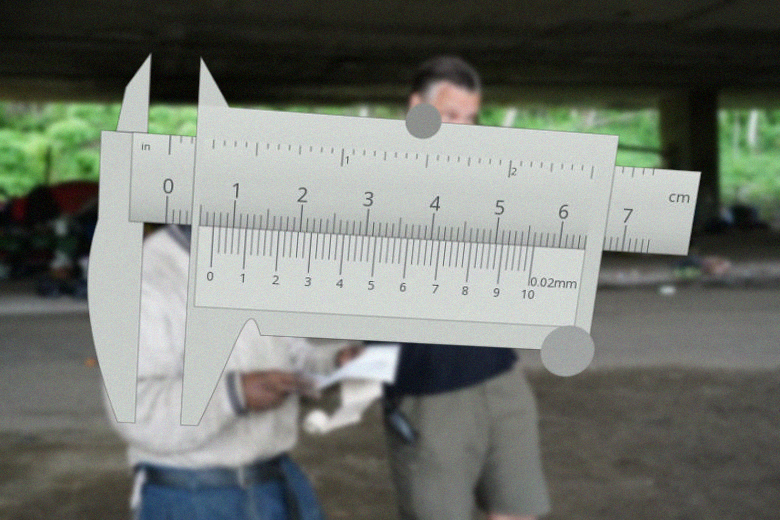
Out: value=7.0 unit=mm
